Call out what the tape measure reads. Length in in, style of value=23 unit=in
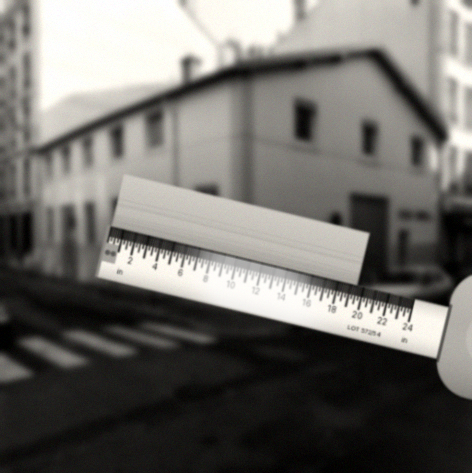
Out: value=19.5 unit=in
